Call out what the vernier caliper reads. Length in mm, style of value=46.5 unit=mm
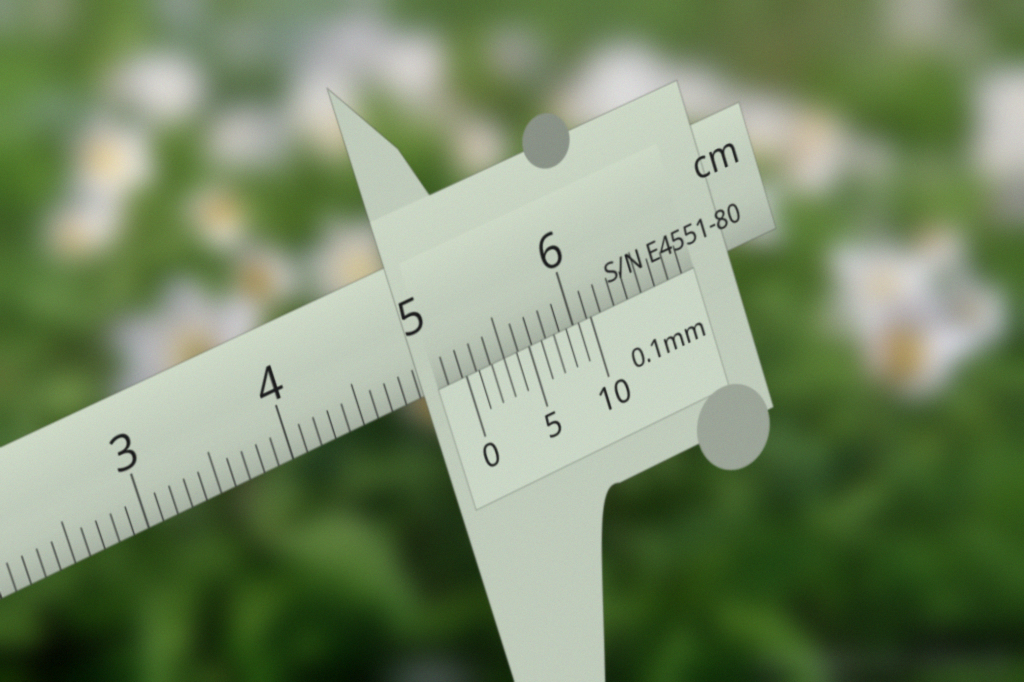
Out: value=52.3 unit=mm
